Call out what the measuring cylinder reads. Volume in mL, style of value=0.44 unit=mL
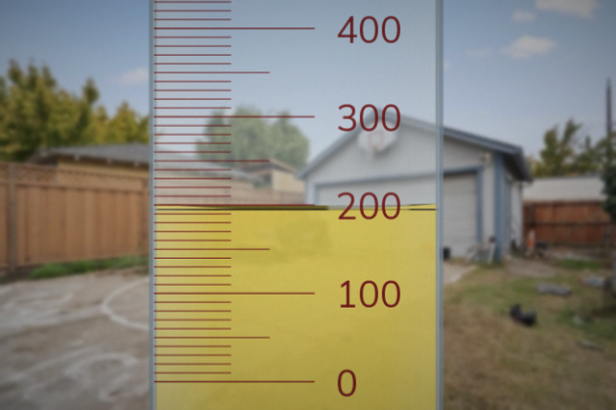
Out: value=195 unit=mL
